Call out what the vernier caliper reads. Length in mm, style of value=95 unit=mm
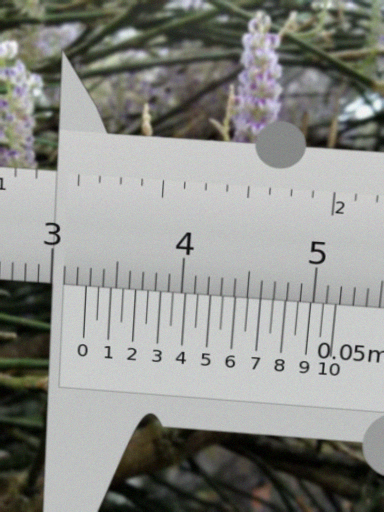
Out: value=32.7 unit=mm
